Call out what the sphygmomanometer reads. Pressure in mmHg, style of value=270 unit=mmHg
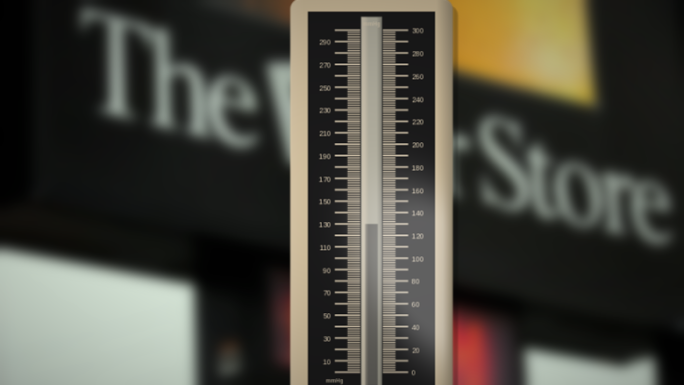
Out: value=130 unit=mmHg
